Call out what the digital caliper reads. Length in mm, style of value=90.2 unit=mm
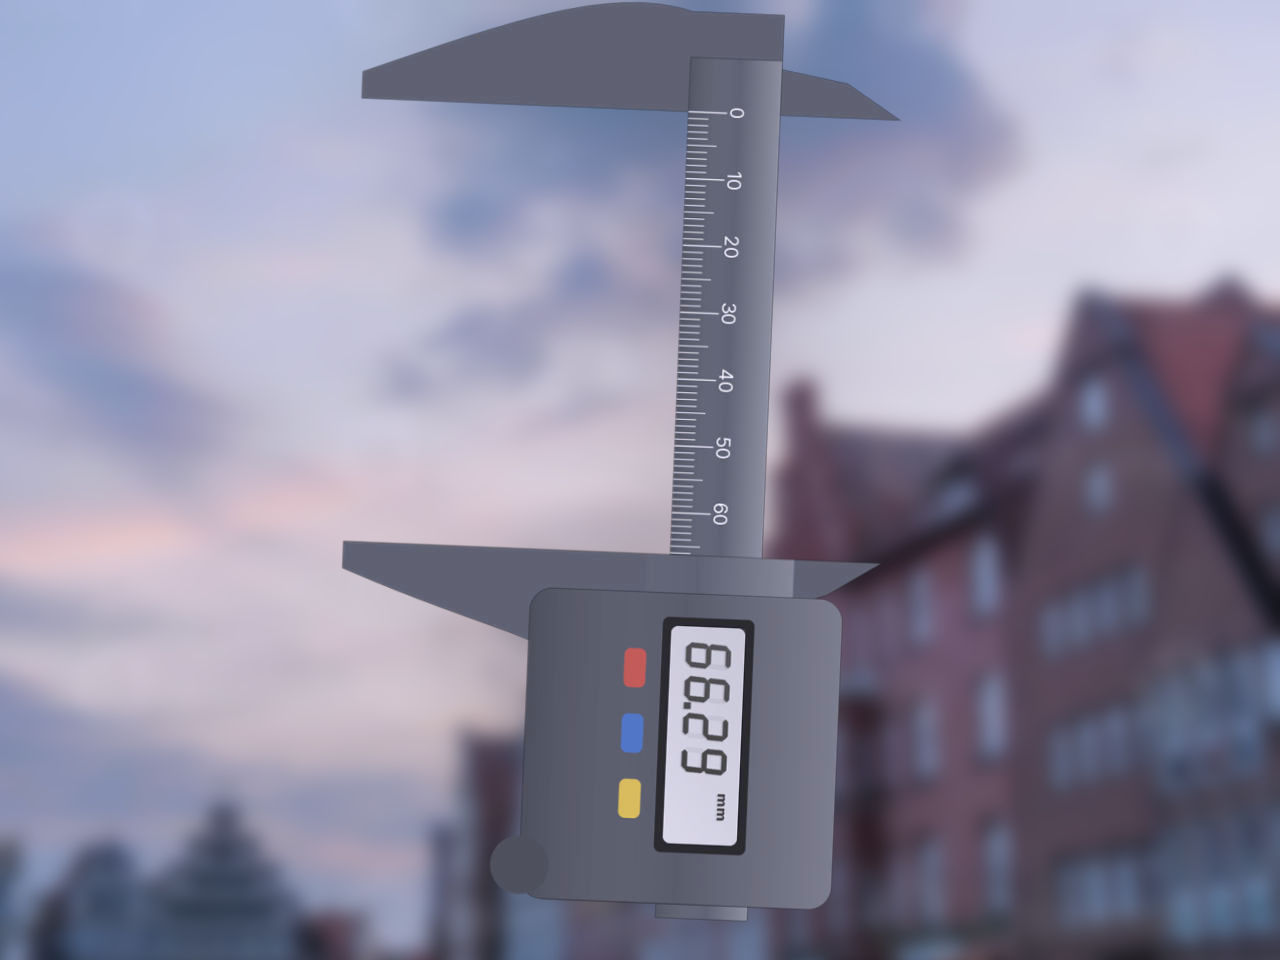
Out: value=66.29 unit=mm
